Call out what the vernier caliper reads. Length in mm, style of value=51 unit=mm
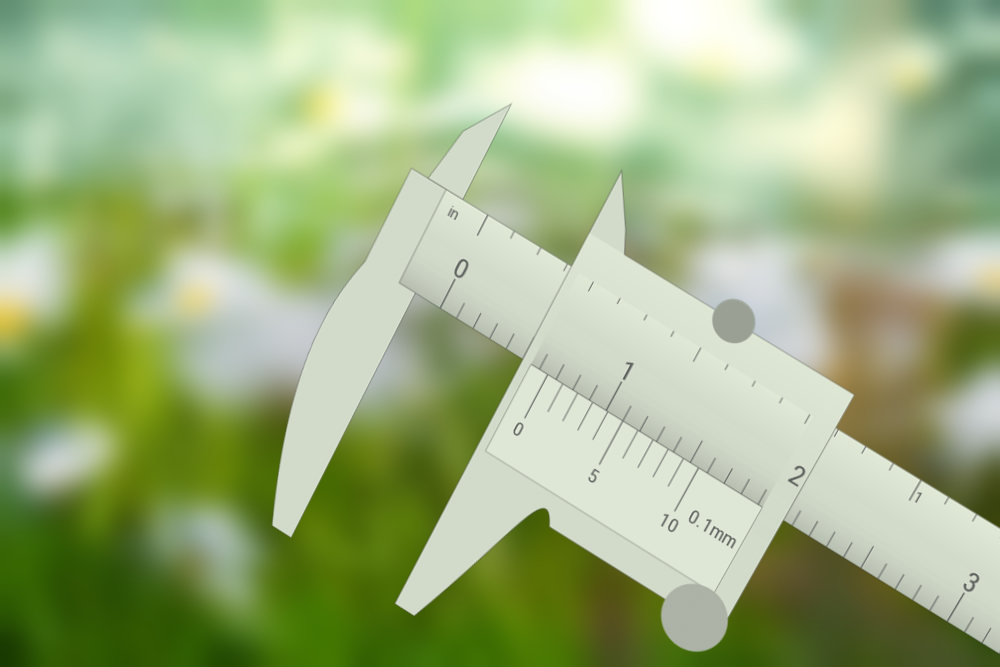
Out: value=6.5 unit=mm
